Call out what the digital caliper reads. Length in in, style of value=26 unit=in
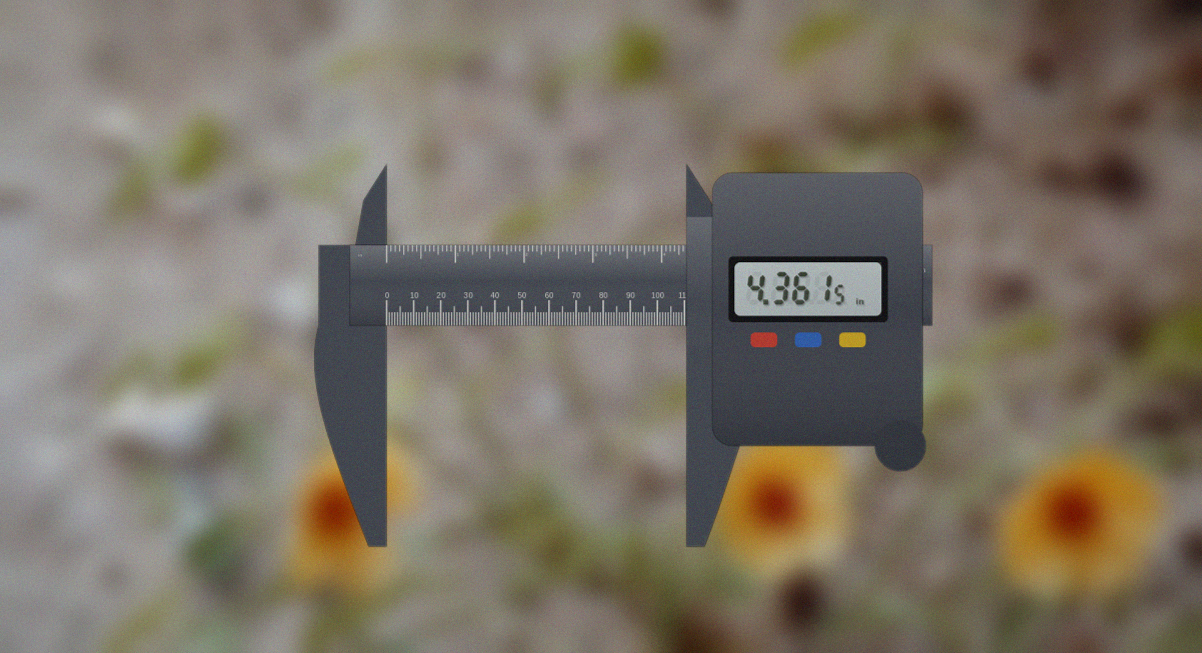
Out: value=4.3615 unit=in
